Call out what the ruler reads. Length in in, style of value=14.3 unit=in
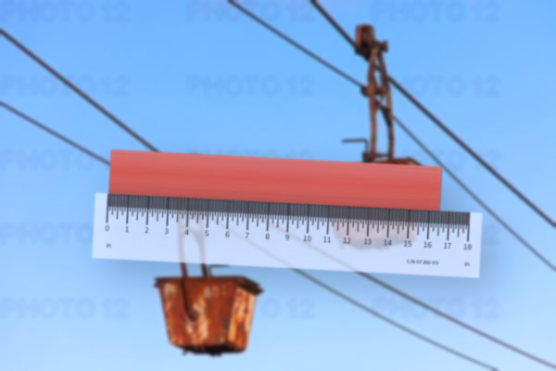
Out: value=16.5 unit=in
